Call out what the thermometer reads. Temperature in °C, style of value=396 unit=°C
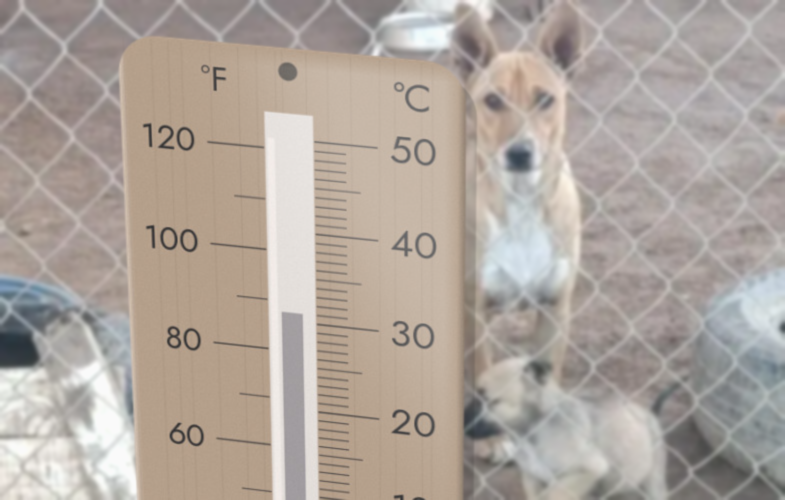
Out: value=31 unit=°C
